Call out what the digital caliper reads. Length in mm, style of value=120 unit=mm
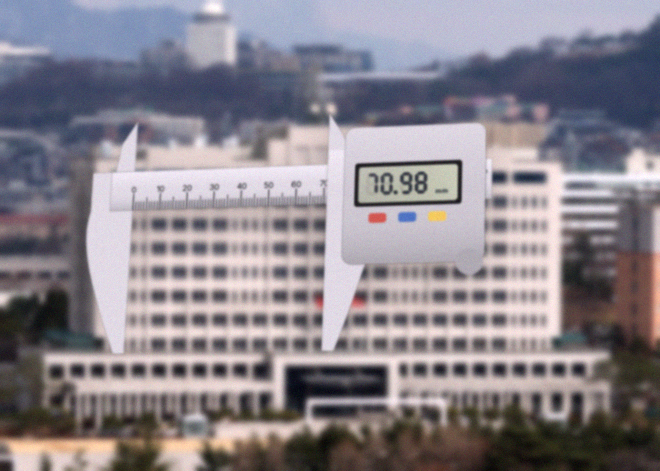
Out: value=70.98 unit=mm
